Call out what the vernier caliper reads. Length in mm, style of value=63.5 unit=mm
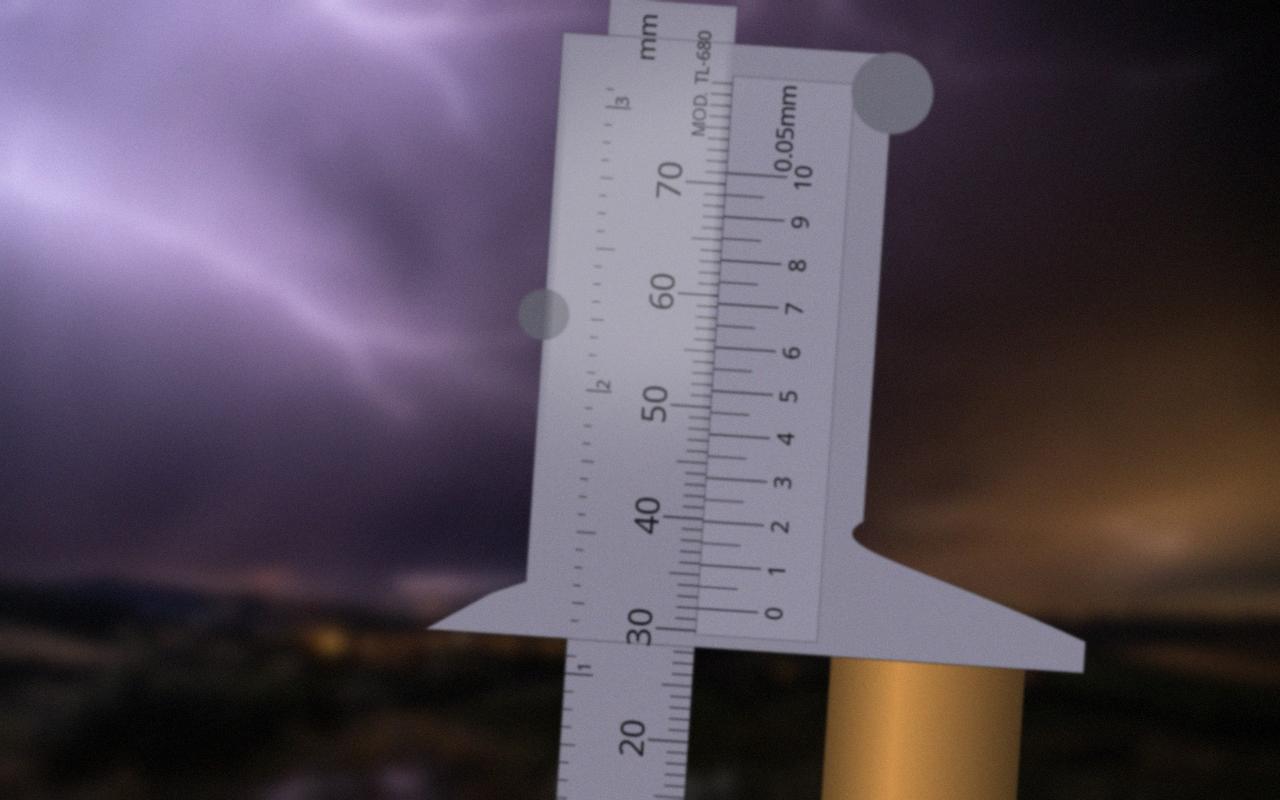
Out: value=32.0 unit=mm
